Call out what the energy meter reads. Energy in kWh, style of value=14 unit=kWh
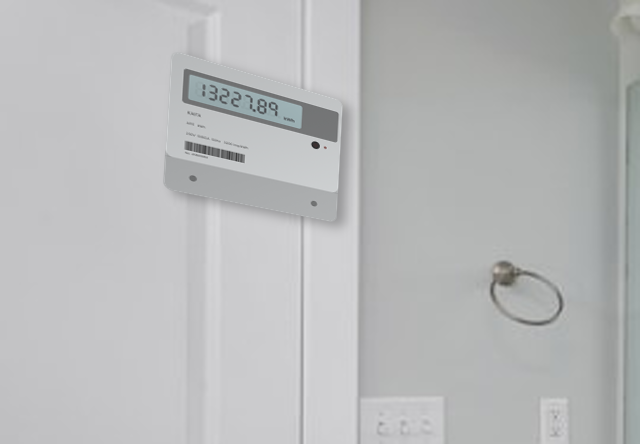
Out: value=13227.89 unit=kWh
